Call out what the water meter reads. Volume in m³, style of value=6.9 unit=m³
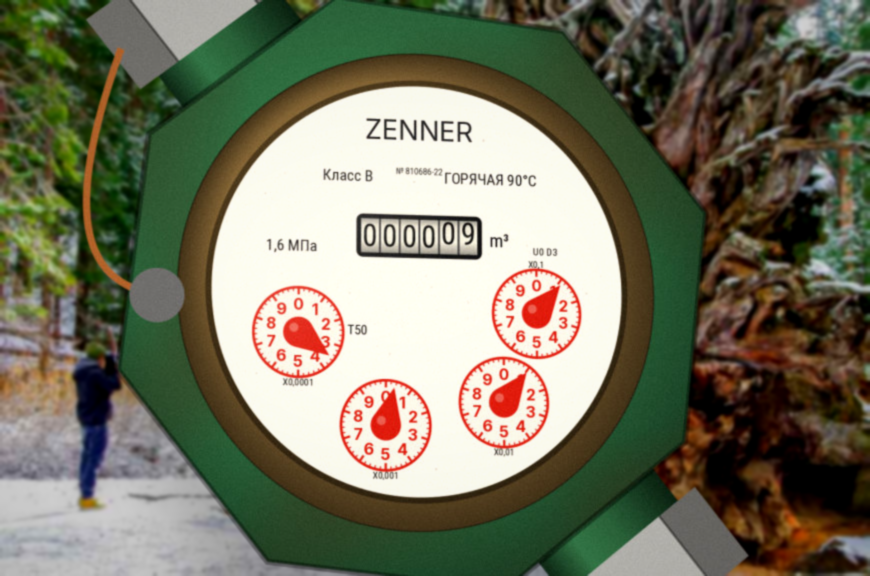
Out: value=9.1103 unit=m³
